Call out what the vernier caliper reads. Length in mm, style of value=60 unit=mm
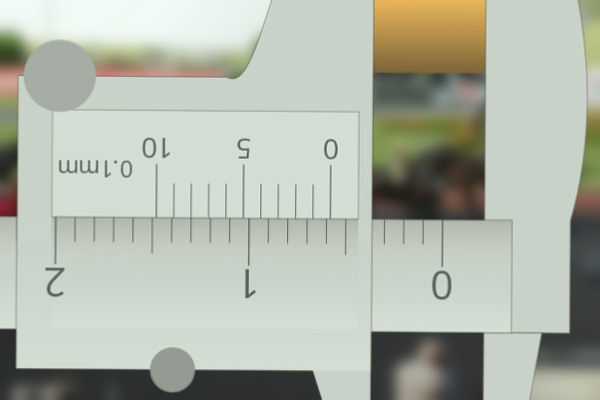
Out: value=5.8 unit=mm
